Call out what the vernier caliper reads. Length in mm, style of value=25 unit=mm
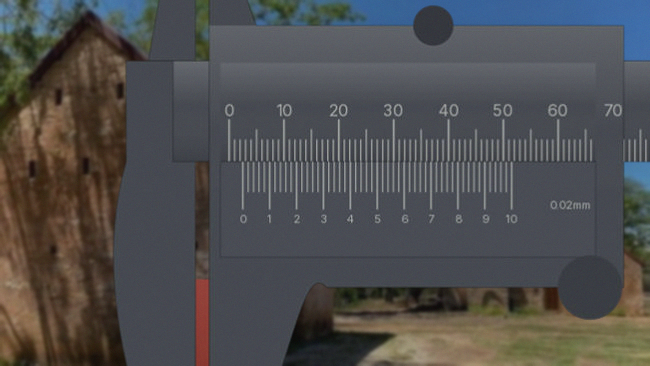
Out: value=2.5 unit=mm
